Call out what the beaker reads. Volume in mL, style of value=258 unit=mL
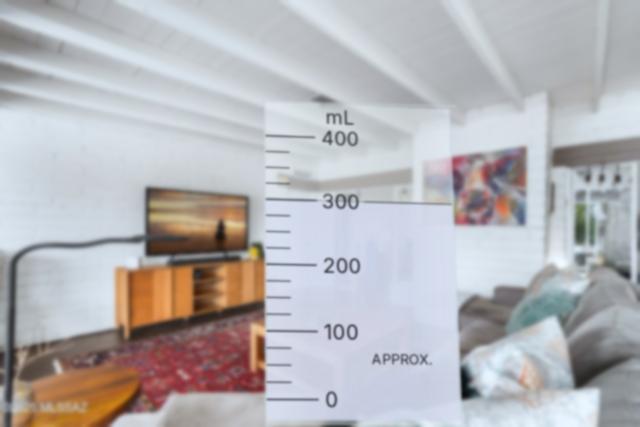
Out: value=300 unit=mL
